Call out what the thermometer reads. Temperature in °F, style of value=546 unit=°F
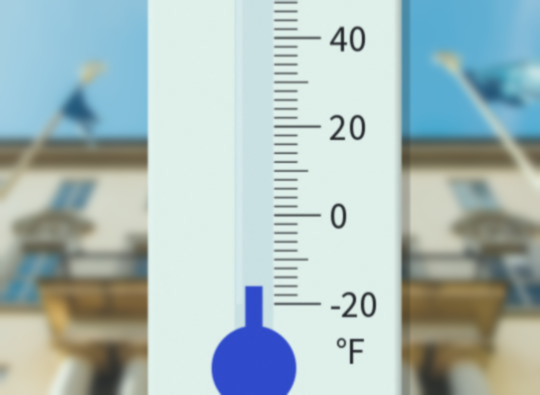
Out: value=-16 unit=°F
